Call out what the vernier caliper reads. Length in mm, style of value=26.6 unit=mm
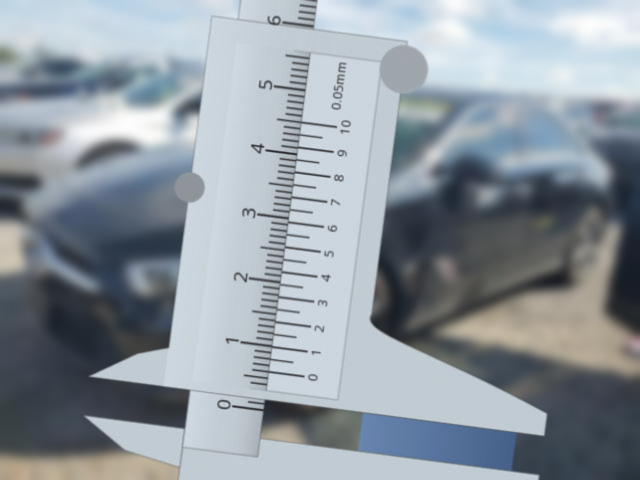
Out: value=6.0 unit=mm
